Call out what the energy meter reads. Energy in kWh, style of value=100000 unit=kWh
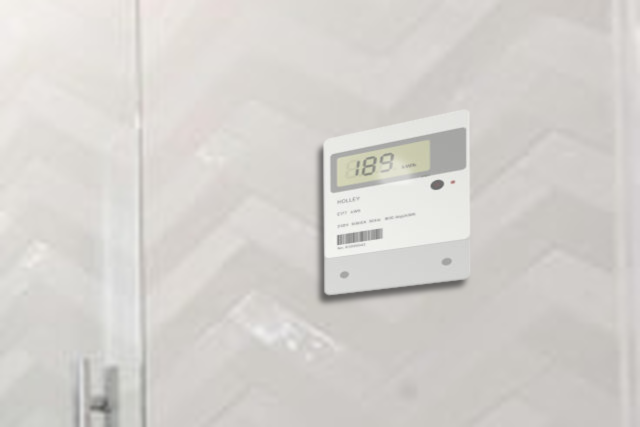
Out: value=189 unit=kWh
